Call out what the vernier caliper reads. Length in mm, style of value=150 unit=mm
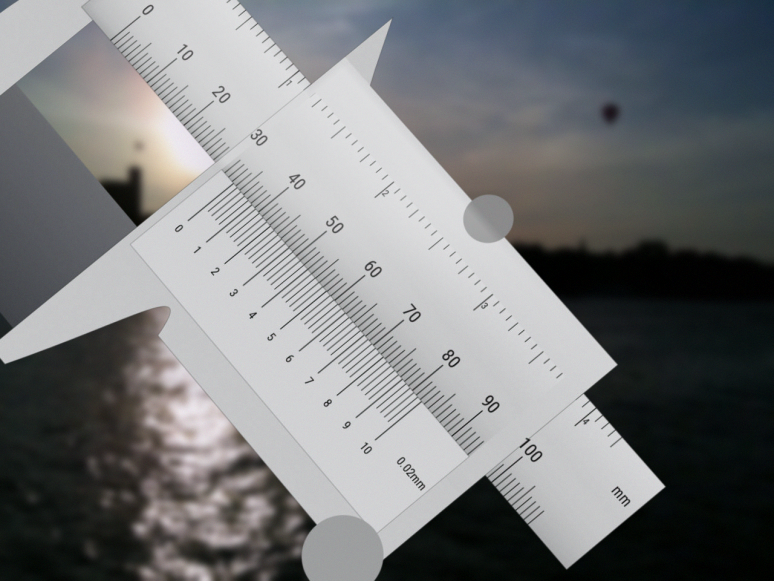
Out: value=33.4 unit=mm
